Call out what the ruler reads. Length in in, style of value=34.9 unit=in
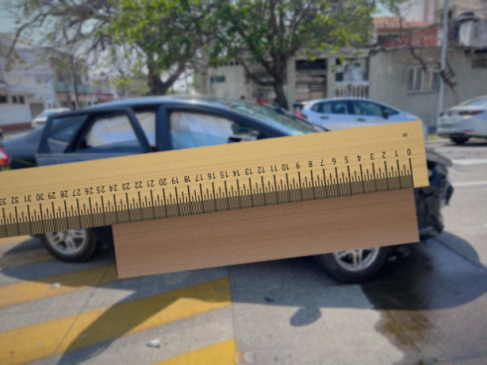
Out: value=24.5 unit=in
